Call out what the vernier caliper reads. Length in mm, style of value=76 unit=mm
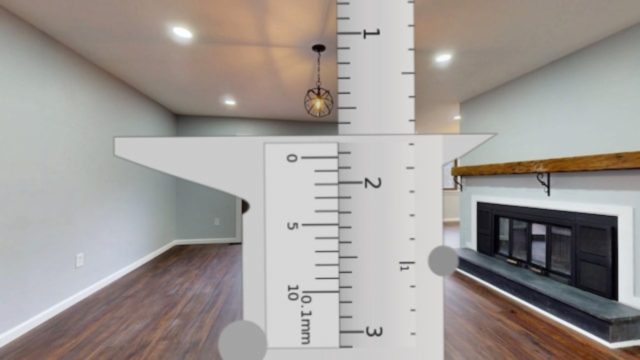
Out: value=18.3 unit=mm
